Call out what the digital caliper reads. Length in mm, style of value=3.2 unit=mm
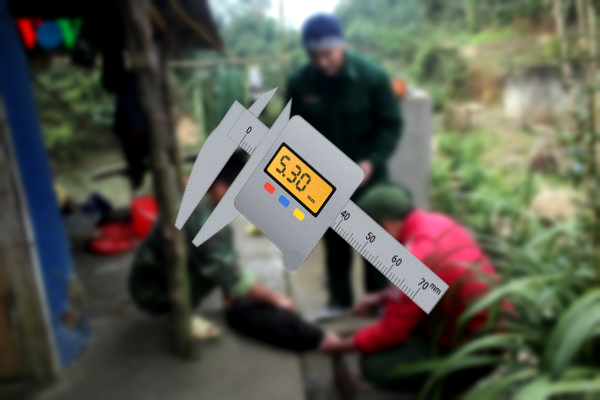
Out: value=5.30 unit=mm
